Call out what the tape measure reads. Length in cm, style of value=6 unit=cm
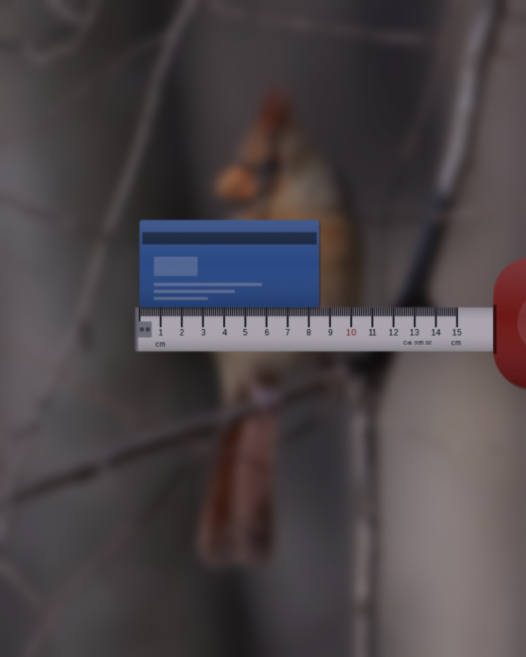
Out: value=8.5 unit=cm
